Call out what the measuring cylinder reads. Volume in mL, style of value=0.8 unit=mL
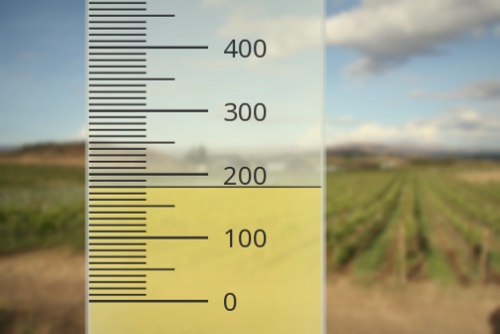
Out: value=180 unit=mL
